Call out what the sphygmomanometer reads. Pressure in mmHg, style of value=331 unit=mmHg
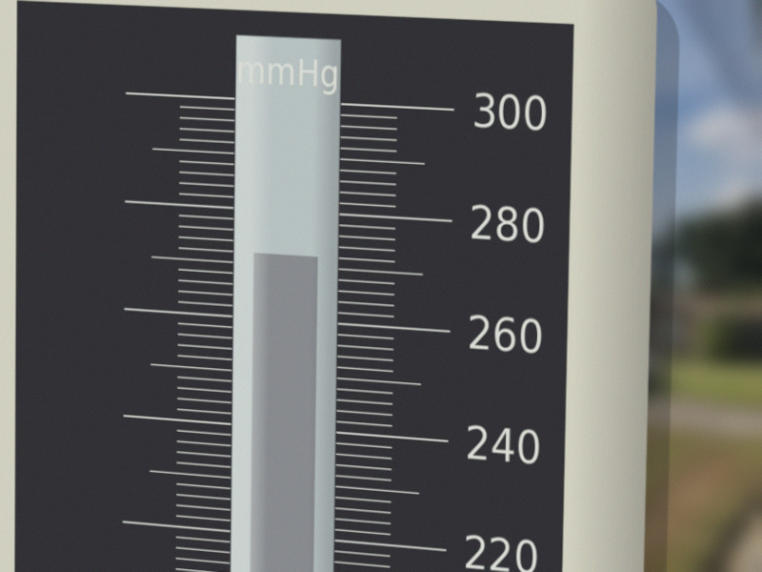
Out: value=272 unit=mmHg
